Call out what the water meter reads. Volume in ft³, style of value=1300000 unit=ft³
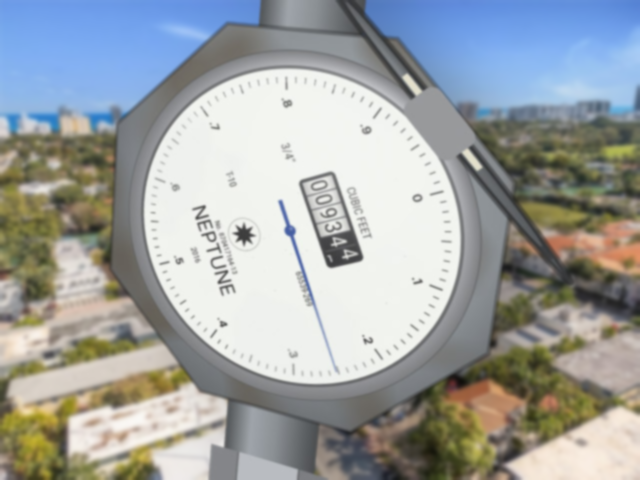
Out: value=9344.25 unit=ft³
